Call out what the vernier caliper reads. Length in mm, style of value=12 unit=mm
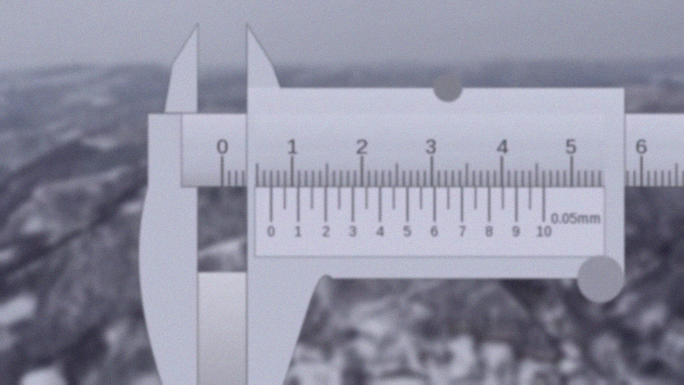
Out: value=7.0 unit=mm
